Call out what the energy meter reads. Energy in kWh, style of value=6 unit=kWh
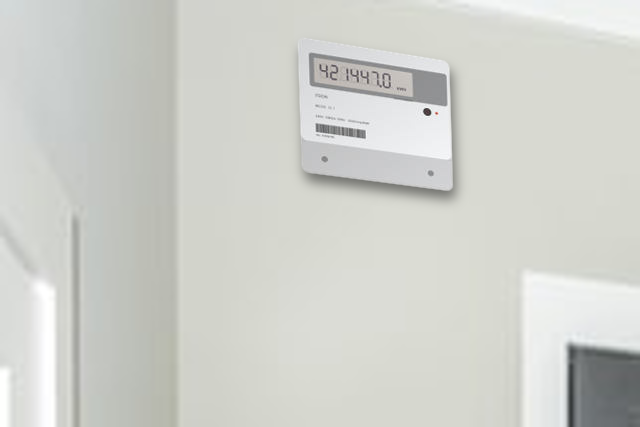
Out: value=421447.0 unit=kWh
